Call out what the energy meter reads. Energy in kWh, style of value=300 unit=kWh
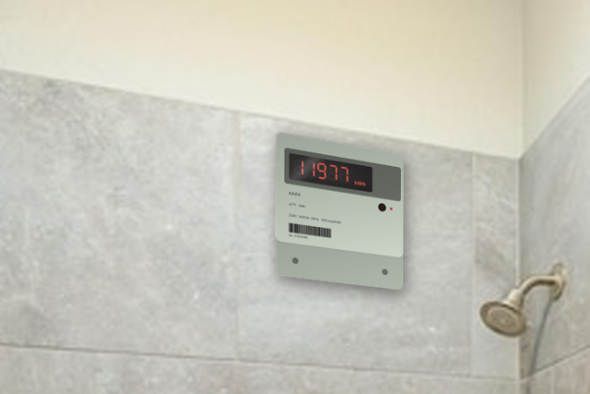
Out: value=11977 unit=kWh
